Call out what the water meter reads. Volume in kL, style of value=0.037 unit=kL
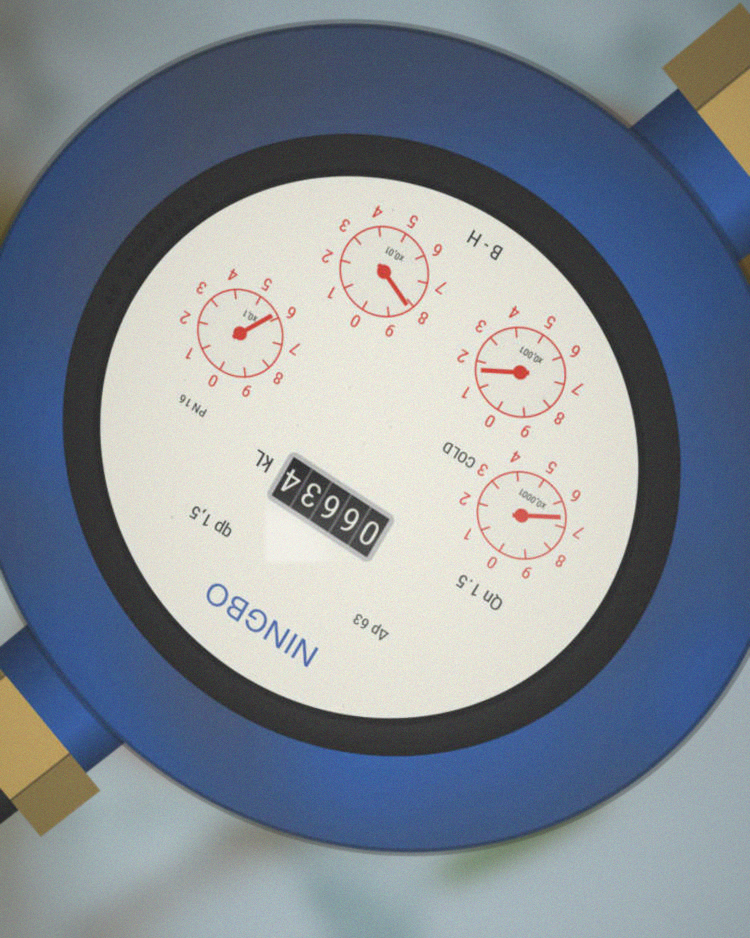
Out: value=6634.5816 unit=kL
